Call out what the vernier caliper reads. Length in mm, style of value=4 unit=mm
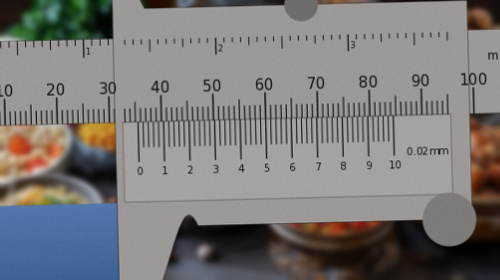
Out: value=35.5 unit=mm
